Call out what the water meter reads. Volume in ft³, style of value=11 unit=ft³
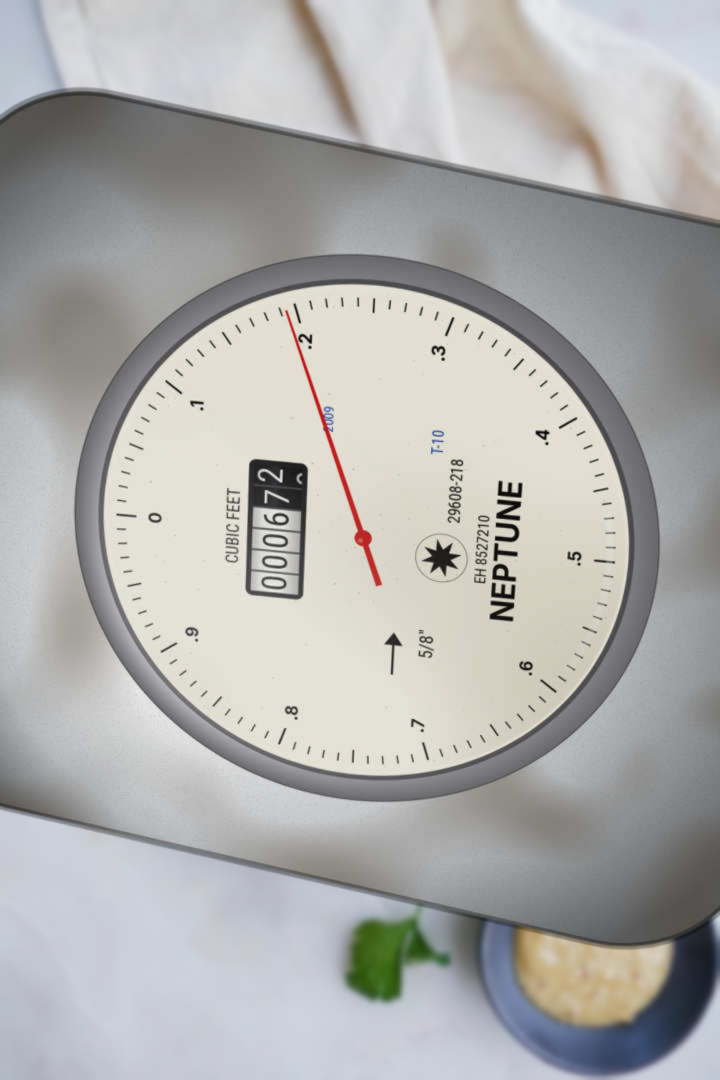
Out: value=672.19 unit=ft³
